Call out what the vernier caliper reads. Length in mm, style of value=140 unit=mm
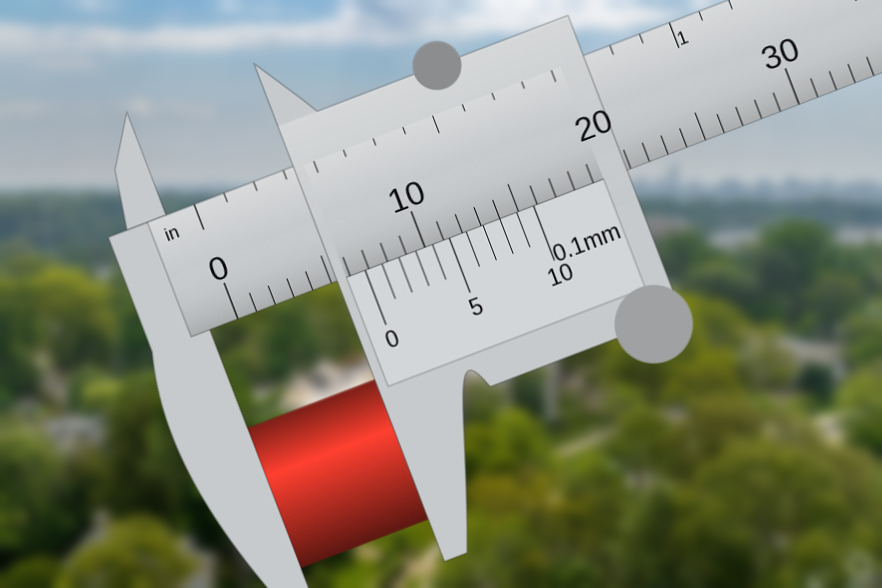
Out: value=6.8 unit=mm
